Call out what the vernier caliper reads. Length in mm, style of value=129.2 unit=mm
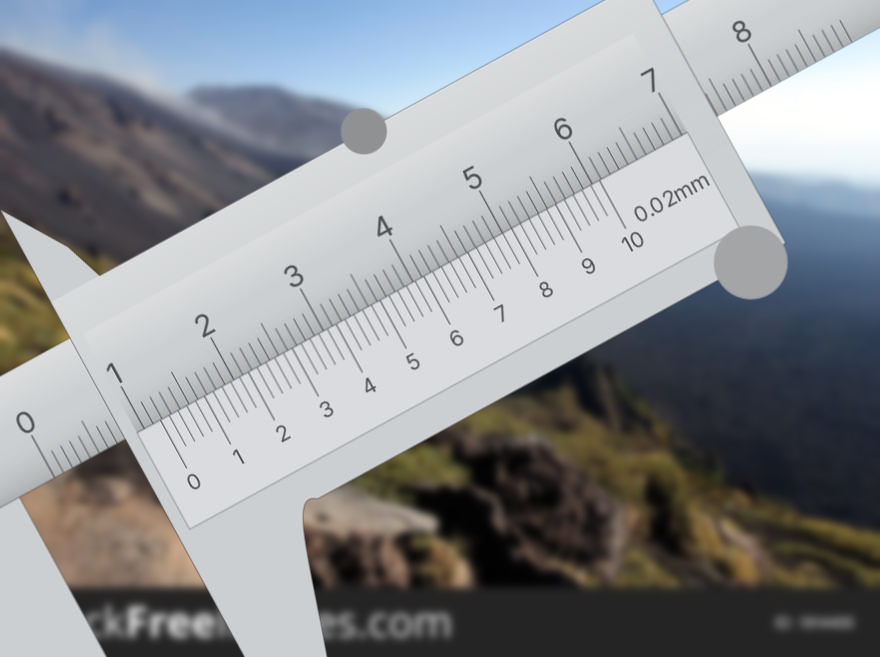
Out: value=11.8 unit=mm
